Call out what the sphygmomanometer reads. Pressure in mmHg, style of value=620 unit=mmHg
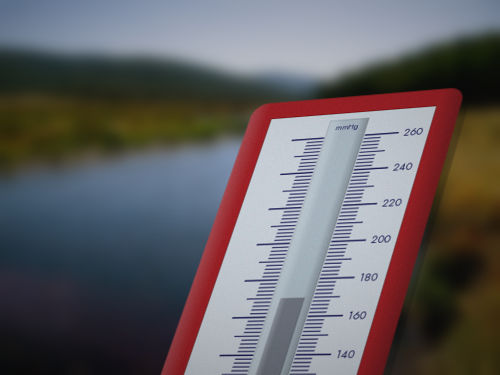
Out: value=170 unit=mmHg
